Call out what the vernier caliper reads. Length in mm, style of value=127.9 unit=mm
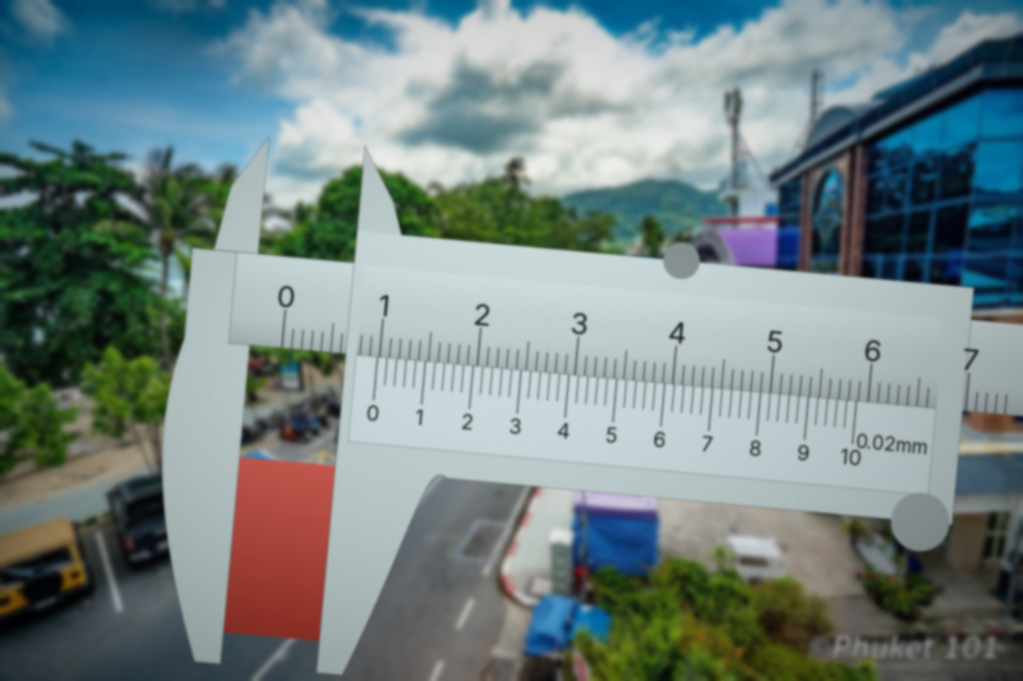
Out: value=9.8 unit=mm
